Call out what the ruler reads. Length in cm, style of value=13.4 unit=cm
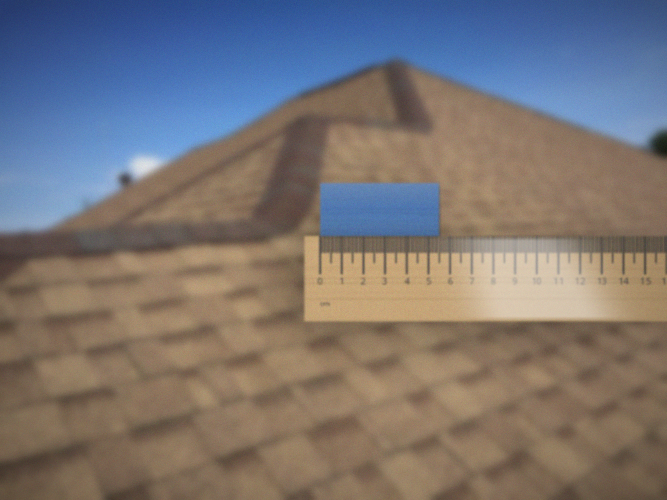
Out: value=5.5 unit=cm
